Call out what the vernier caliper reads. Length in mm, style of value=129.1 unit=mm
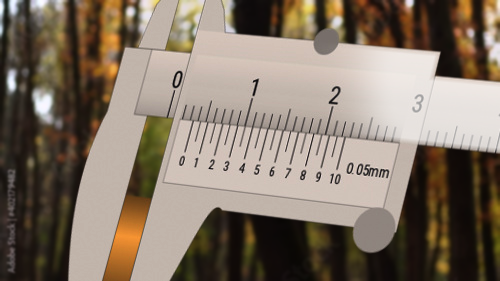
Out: value=3.4 unit=mm
